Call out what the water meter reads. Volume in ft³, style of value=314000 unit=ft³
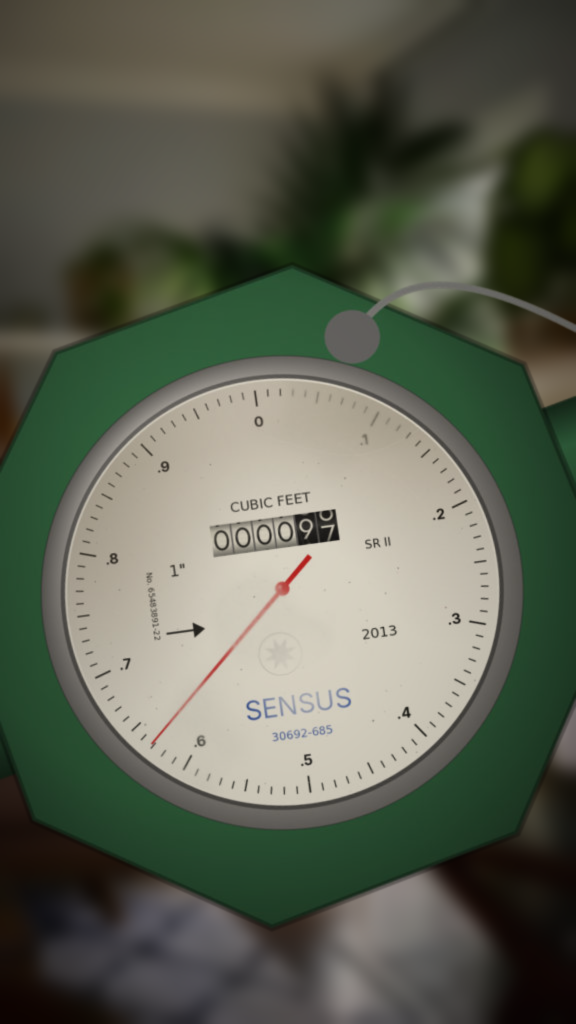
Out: value=96.63 unit=ft³
